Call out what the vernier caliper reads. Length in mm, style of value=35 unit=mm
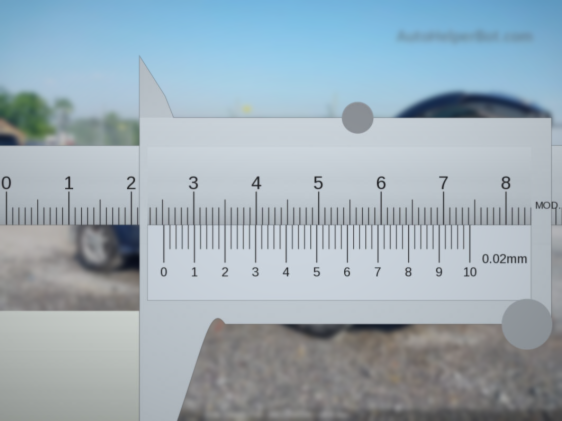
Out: value=25.2 unit=mm
